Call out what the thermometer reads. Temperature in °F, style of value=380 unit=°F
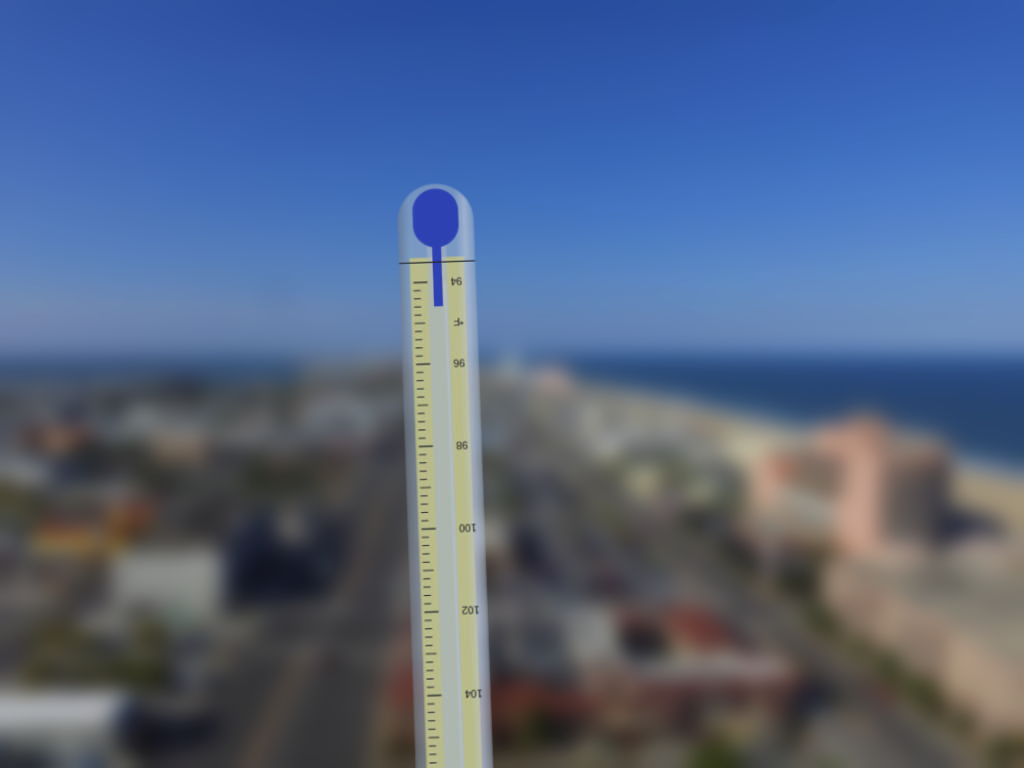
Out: value=94.6 unit=°F
